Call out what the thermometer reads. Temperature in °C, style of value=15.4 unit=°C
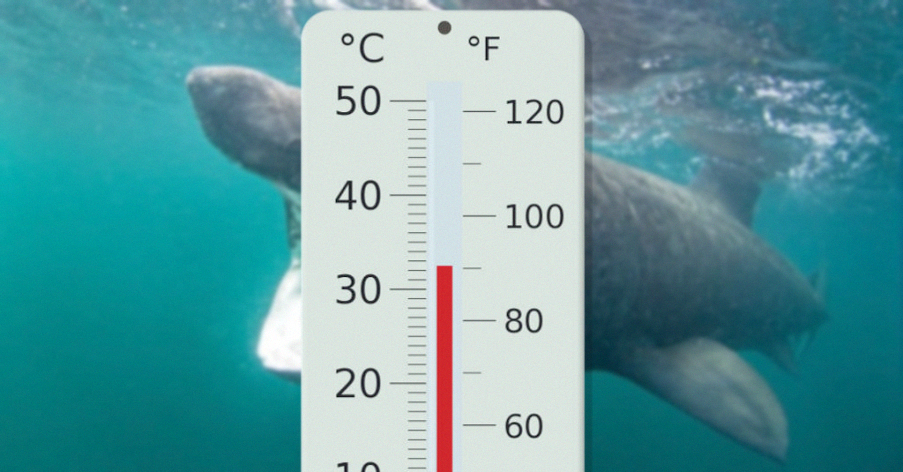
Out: value=32.5 unit=°C
